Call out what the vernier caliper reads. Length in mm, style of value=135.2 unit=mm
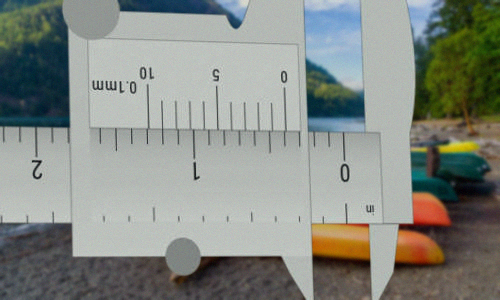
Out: value=3.9 unit=mm
